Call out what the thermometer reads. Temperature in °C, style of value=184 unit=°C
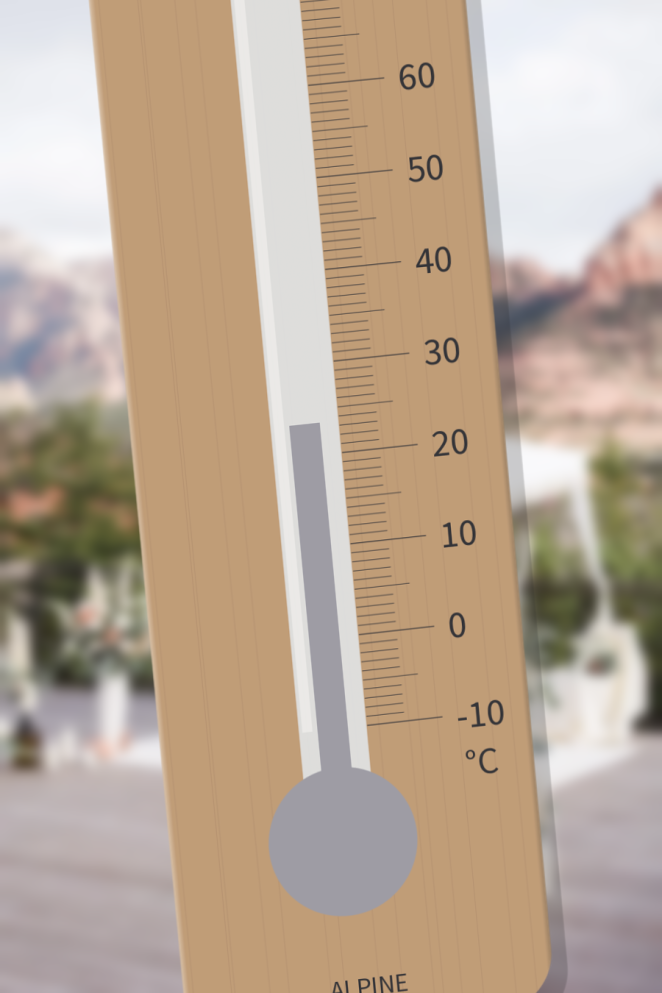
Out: value=23.5 unit=°C
